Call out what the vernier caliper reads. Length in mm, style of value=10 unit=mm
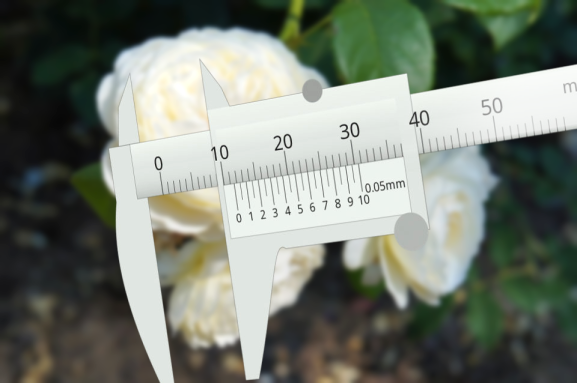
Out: value=11.6 unit=mm
